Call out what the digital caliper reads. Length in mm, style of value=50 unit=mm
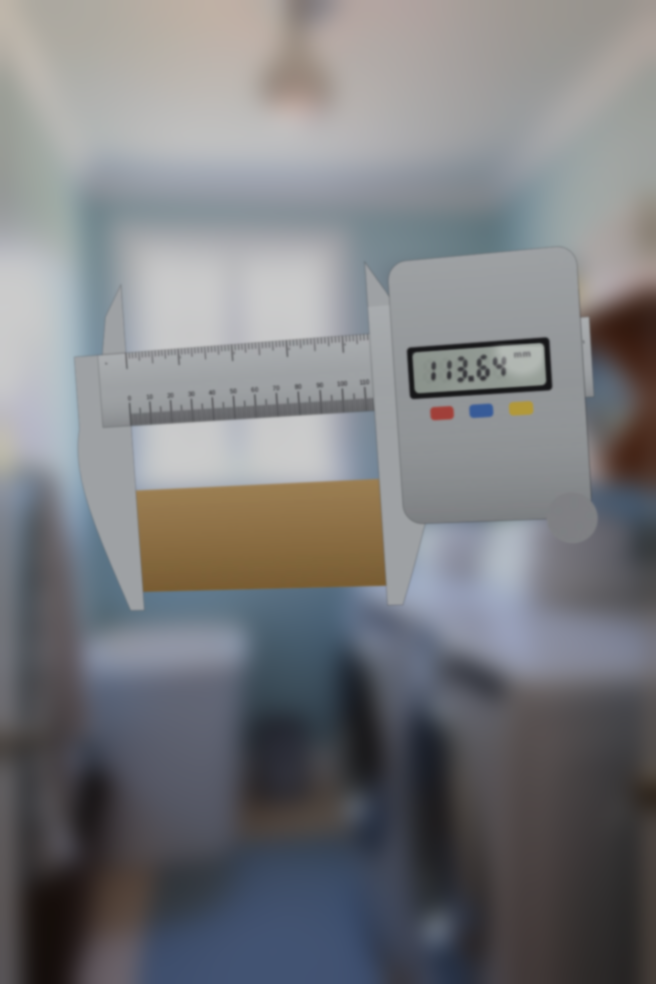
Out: value=113.64 unit=mm
